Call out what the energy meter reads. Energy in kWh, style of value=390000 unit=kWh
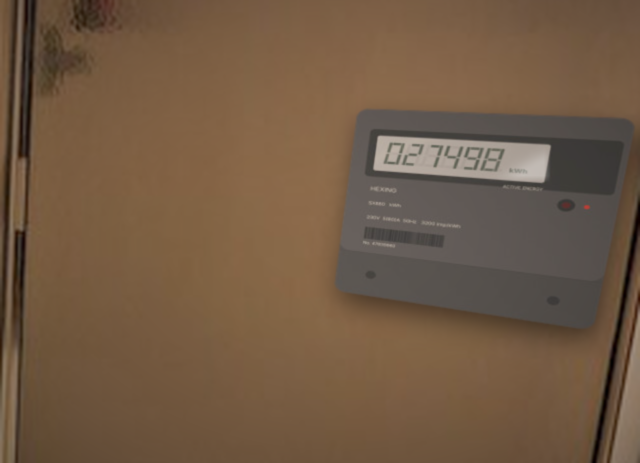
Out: value=27498 unit=kWh
